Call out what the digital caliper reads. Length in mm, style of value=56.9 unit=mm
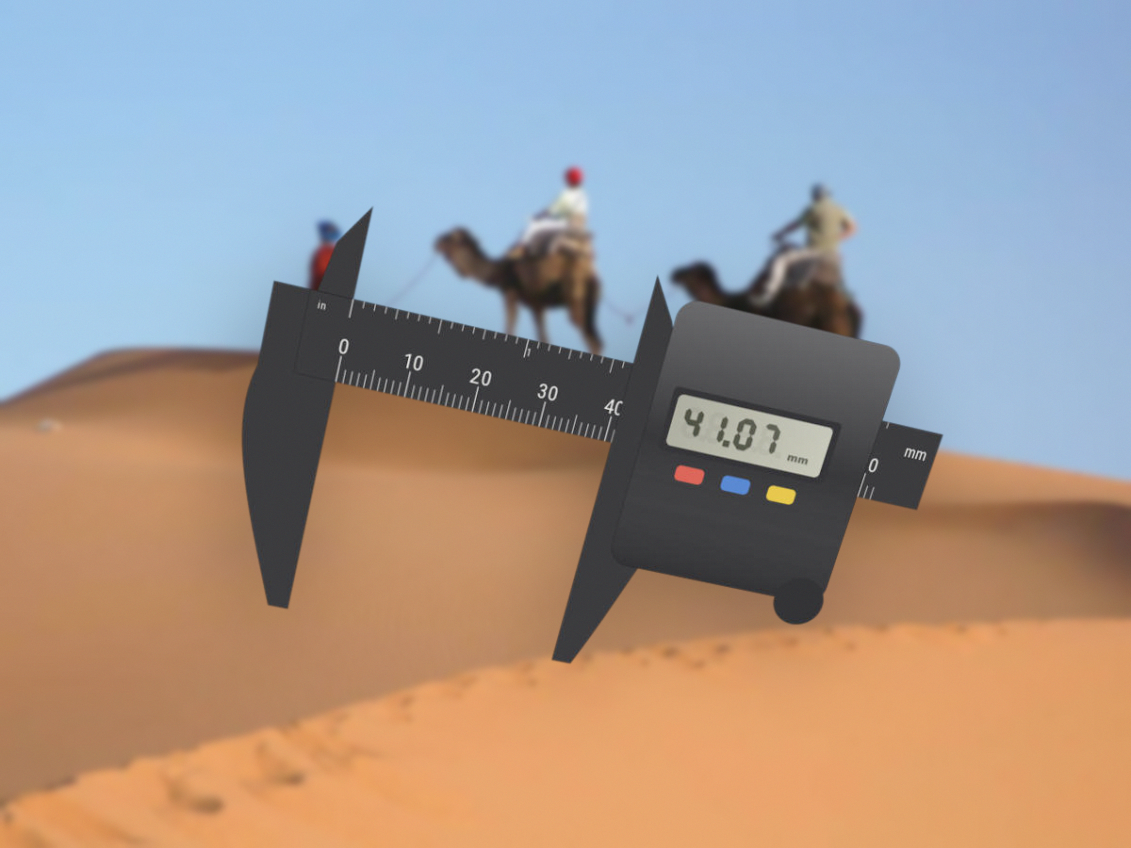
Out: value=41.07 unit=mm
